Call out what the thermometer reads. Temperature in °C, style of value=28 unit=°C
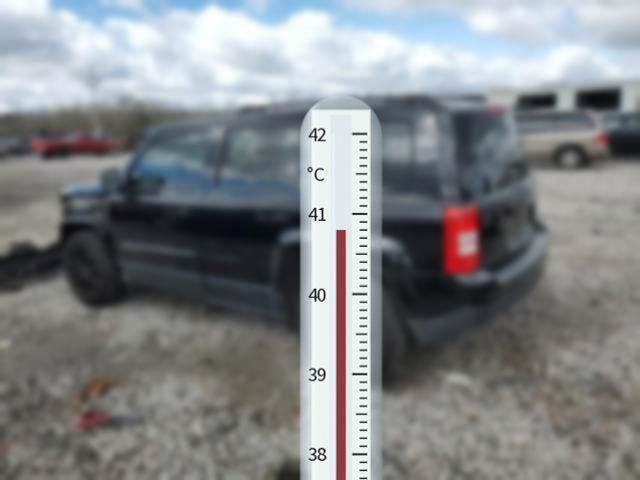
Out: value=40.8 unit=°C
